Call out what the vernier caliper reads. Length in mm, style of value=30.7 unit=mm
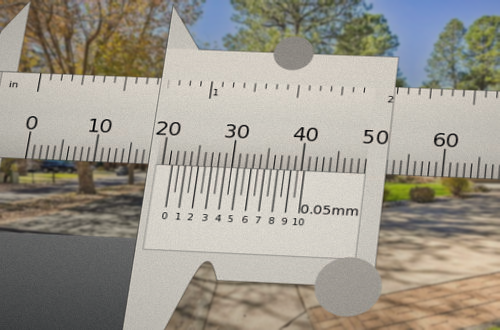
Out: value=21.4 unit=mm
